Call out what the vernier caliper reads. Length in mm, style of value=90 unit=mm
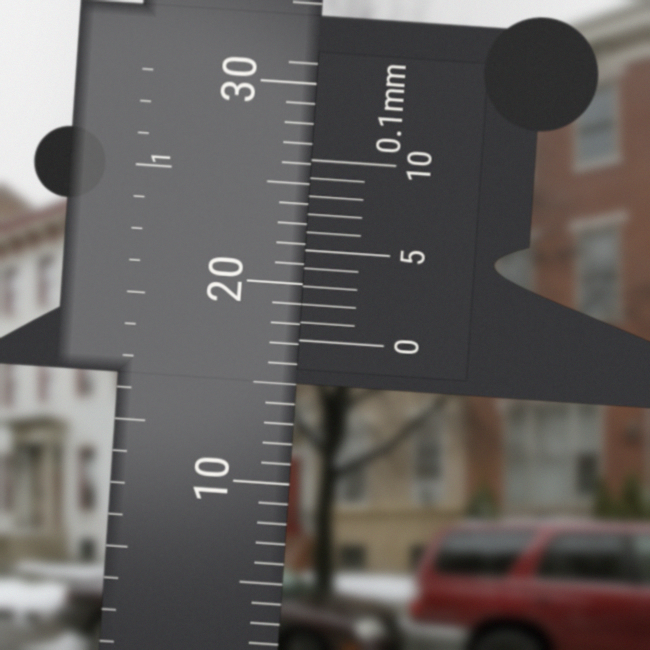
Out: value=17.2 unit=mm
